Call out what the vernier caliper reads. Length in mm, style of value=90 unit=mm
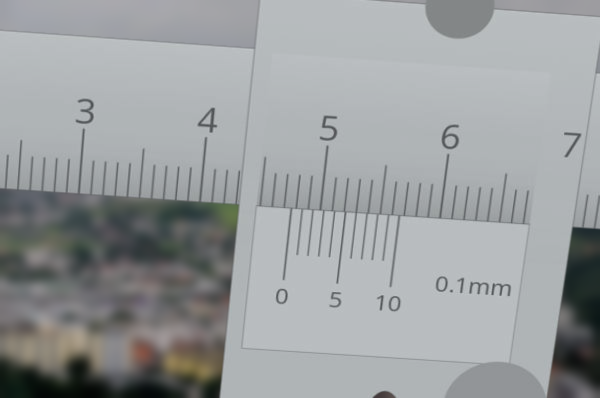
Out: value=47.6 unit=mm
